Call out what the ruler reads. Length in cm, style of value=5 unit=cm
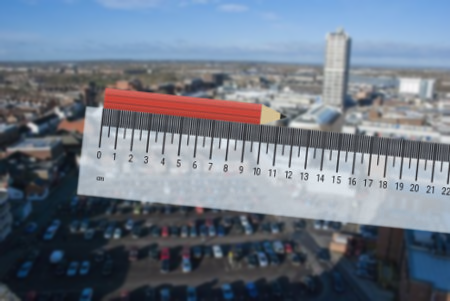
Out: value=11.5 unit=cm
